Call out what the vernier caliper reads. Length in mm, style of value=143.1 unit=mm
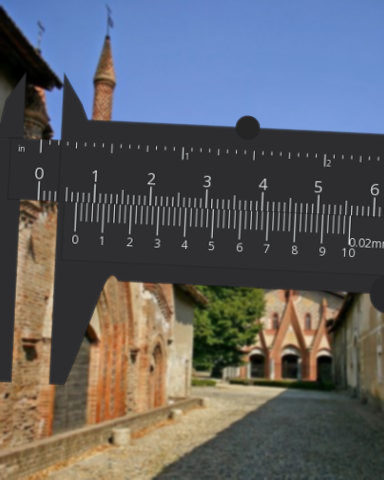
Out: value=6.8 unit=mm
